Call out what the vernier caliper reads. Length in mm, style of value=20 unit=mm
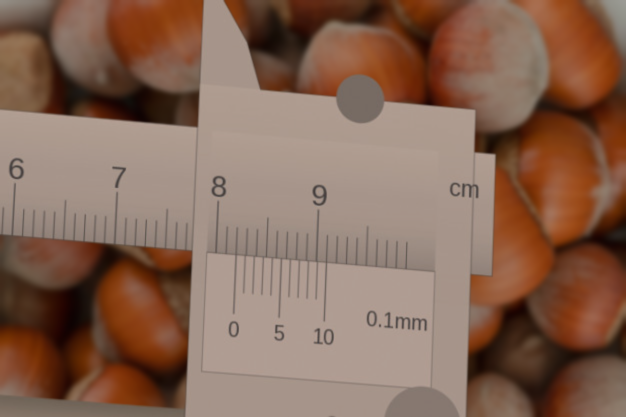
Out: value=82.0 unit=mm
